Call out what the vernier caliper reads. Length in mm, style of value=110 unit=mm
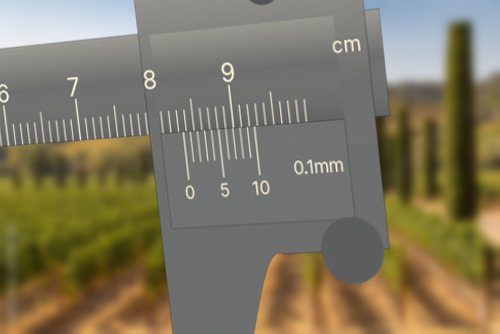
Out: value=83.6 unit=mm
